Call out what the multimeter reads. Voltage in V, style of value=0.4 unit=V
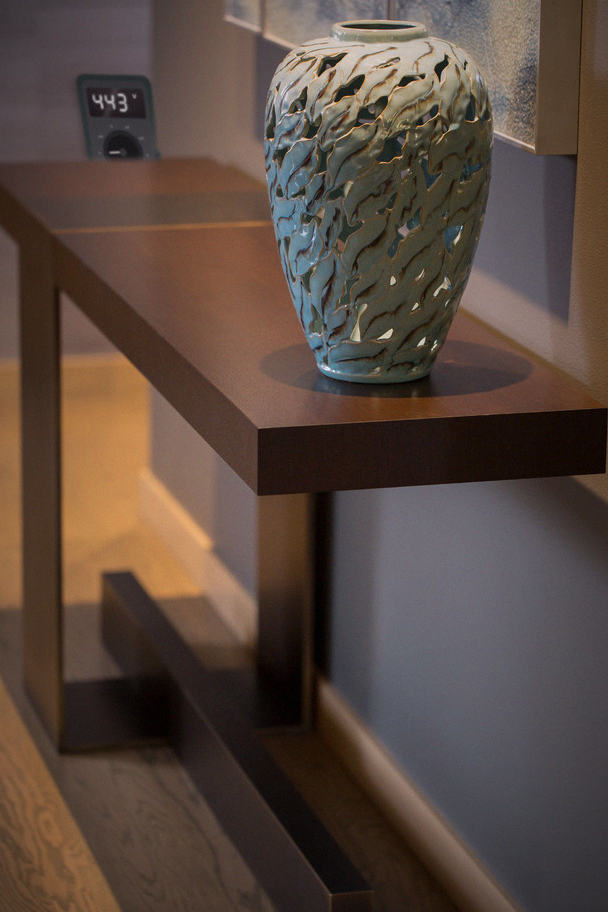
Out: value=443 unit=V
